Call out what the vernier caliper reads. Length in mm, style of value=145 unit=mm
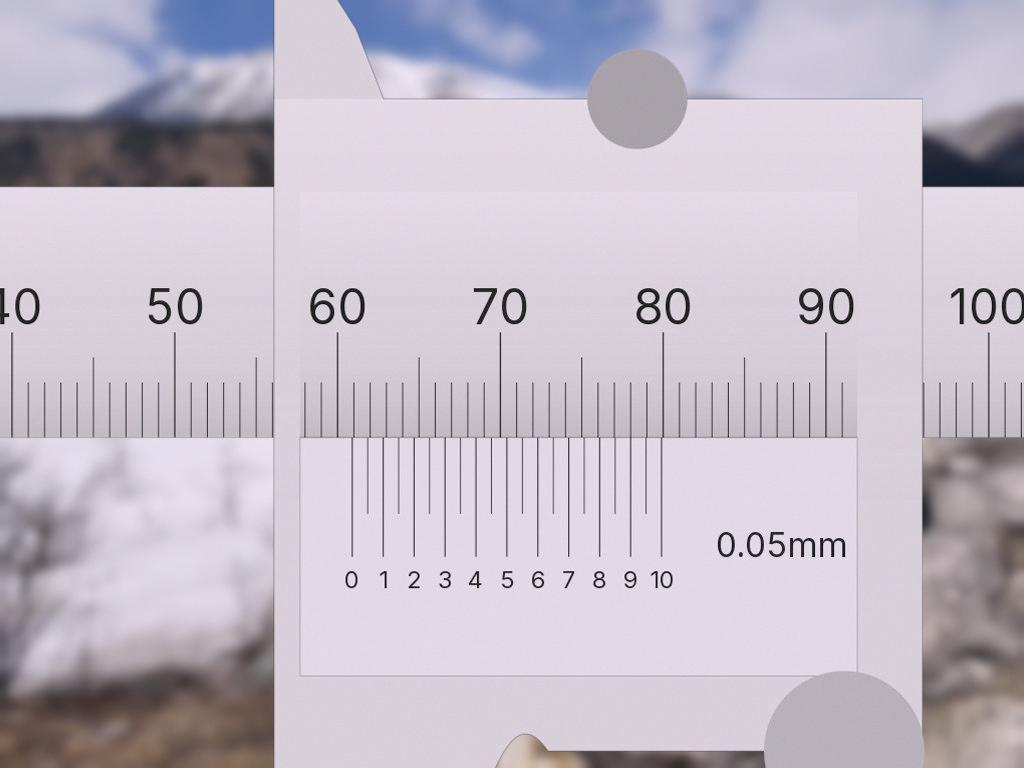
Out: value=60.9 unit=mm
